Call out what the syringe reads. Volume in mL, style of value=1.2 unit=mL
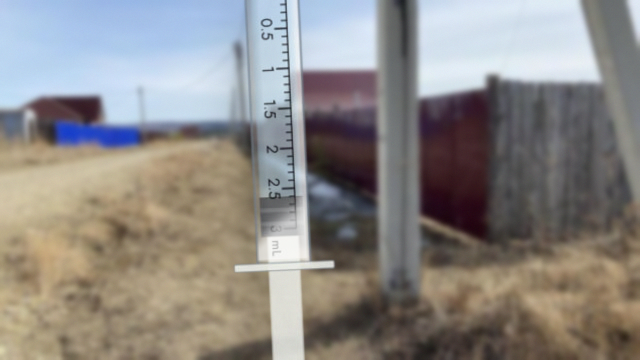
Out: value=2.6 unit=mL
